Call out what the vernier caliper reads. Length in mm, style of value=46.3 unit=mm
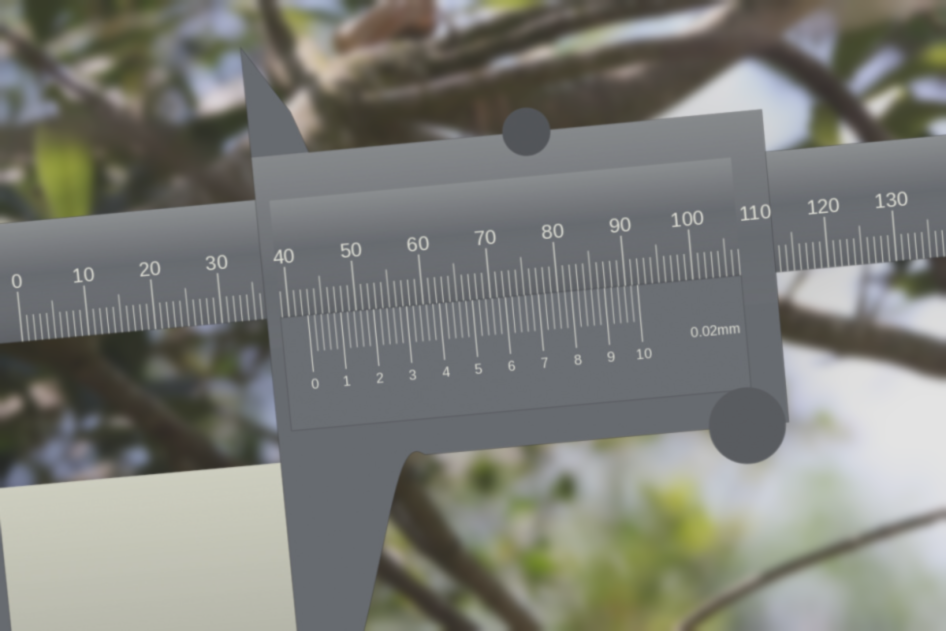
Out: value=42.8 unit=mm
